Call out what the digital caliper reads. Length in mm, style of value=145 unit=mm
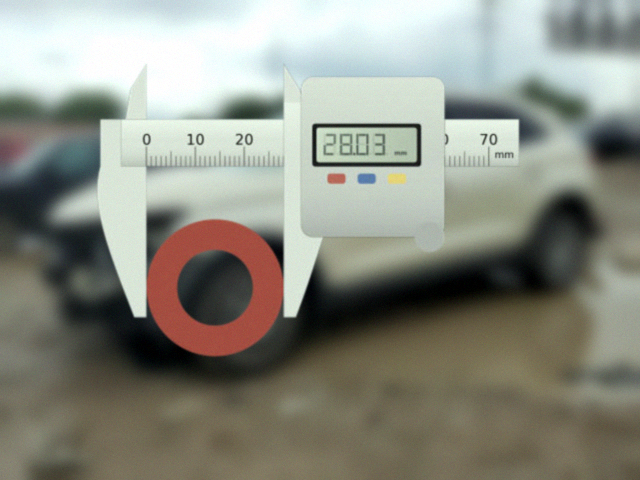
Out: value=28.03 unit=mm
